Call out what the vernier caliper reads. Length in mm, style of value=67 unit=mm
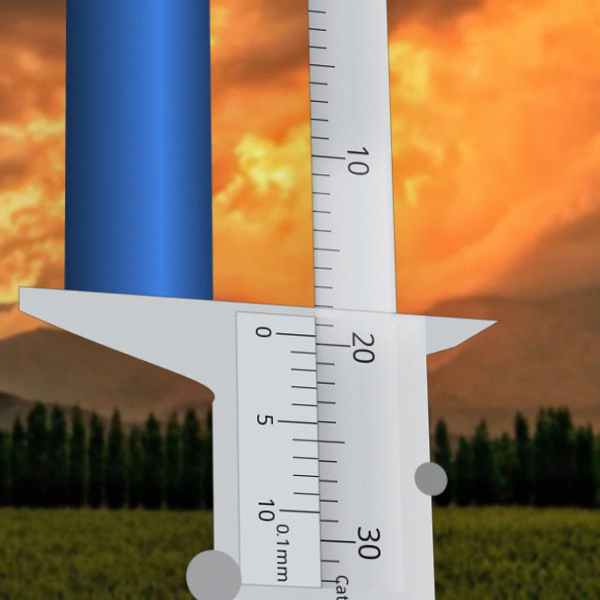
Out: value=19.6 unit=mm
